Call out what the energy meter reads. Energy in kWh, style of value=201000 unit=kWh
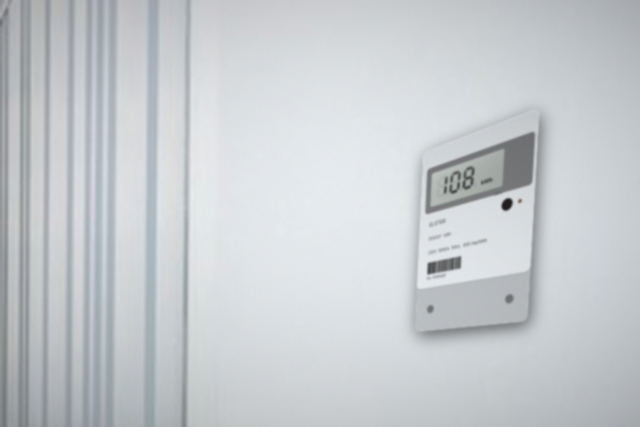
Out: value=108 unit=kWh
